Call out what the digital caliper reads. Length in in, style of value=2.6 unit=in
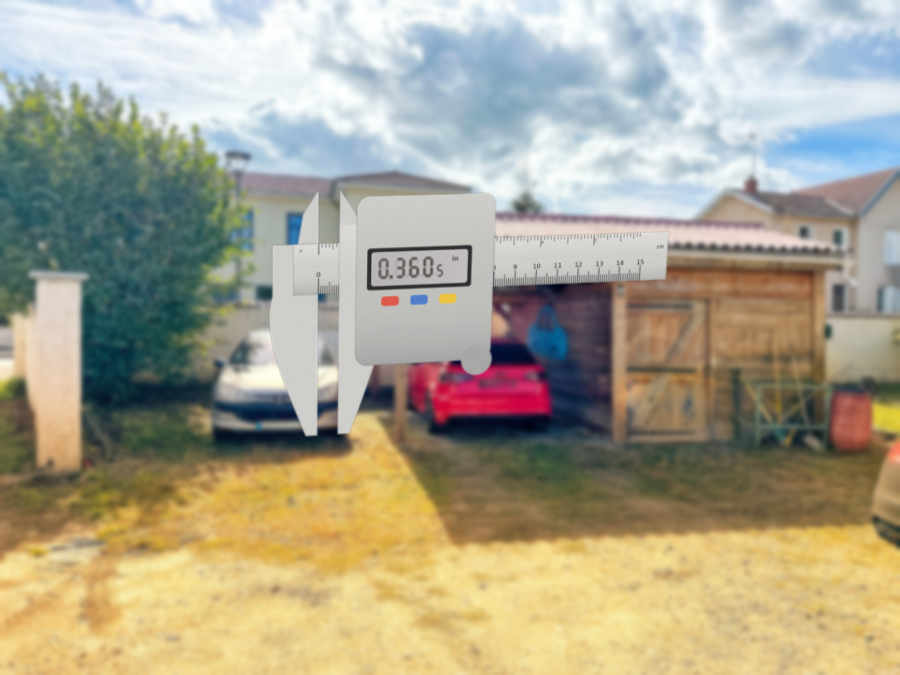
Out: value=0.3605 unit=in
